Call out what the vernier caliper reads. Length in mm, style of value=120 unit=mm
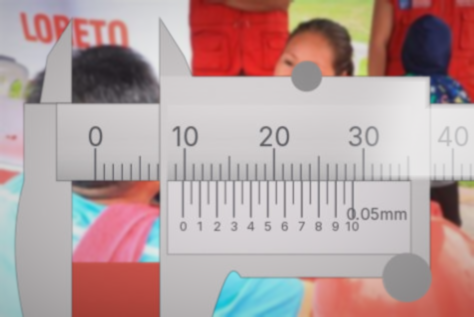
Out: value=9.8 unit=mm
